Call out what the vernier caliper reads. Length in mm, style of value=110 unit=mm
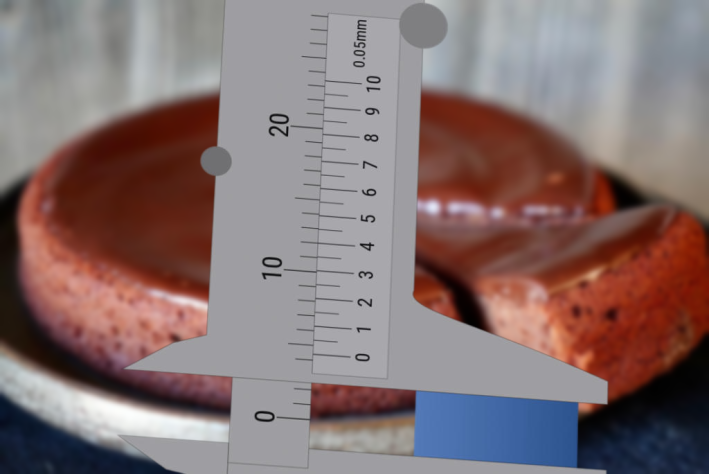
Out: value=4.4 unit=mm
